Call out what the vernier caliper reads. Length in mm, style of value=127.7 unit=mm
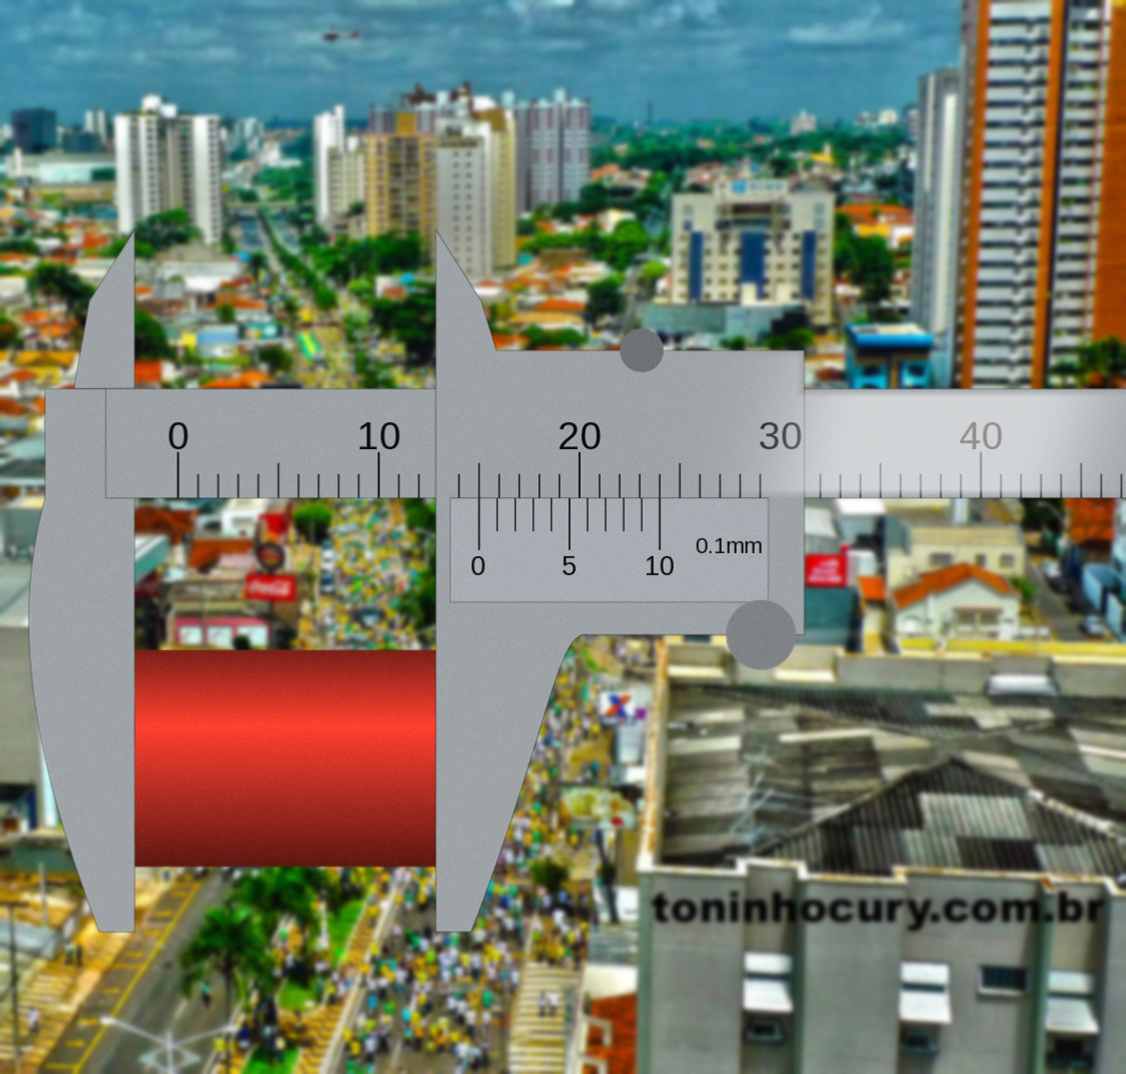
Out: value=15.0 unit=mm
